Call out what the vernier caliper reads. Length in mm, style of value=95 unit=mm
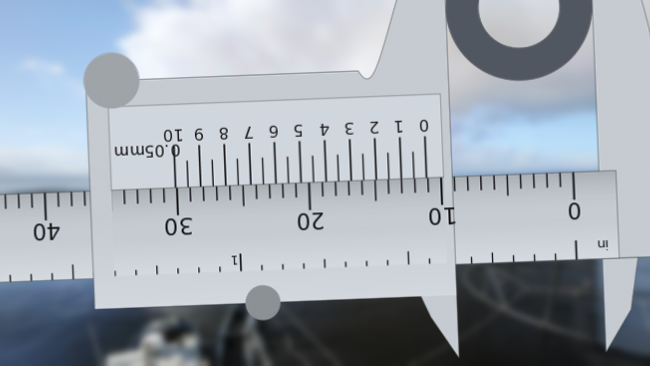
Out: value=11.1 unit=mm
